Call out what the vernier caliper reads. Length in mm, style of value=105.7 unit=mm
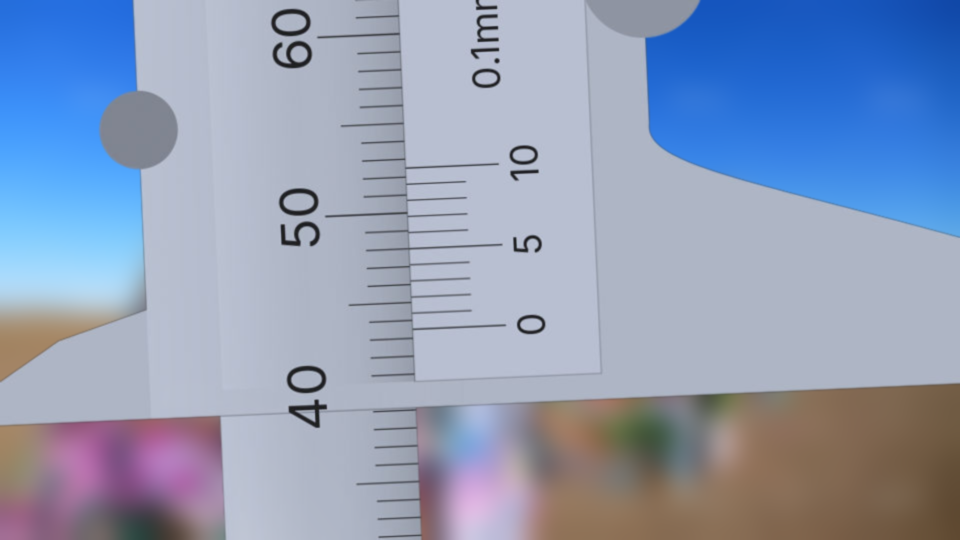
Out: value=43.5 unit=mm
